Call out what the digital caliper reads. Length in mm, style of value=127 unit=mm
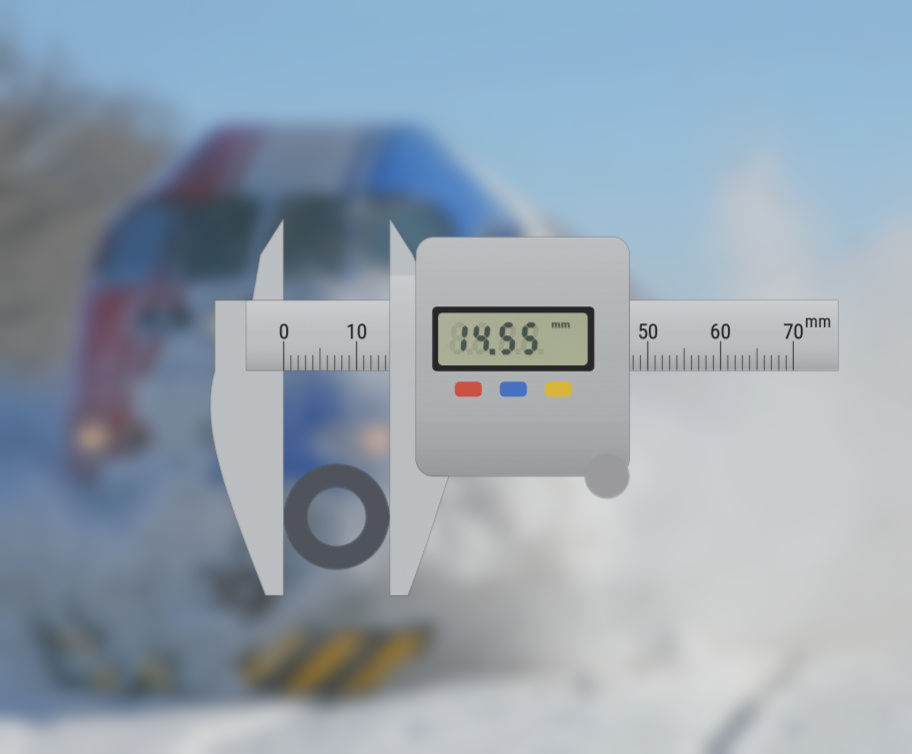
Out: value=14.55 unit=mm
